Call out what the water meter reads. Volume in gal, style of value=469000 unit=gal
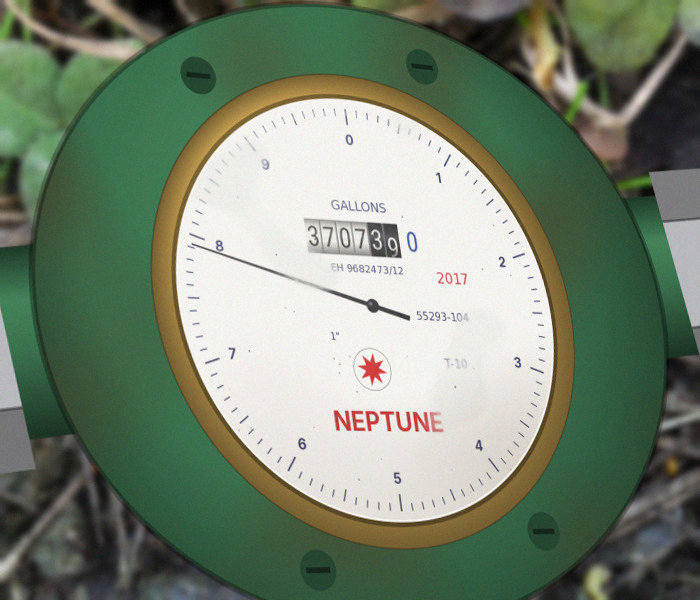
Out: value=3707387.9 unit=gal
